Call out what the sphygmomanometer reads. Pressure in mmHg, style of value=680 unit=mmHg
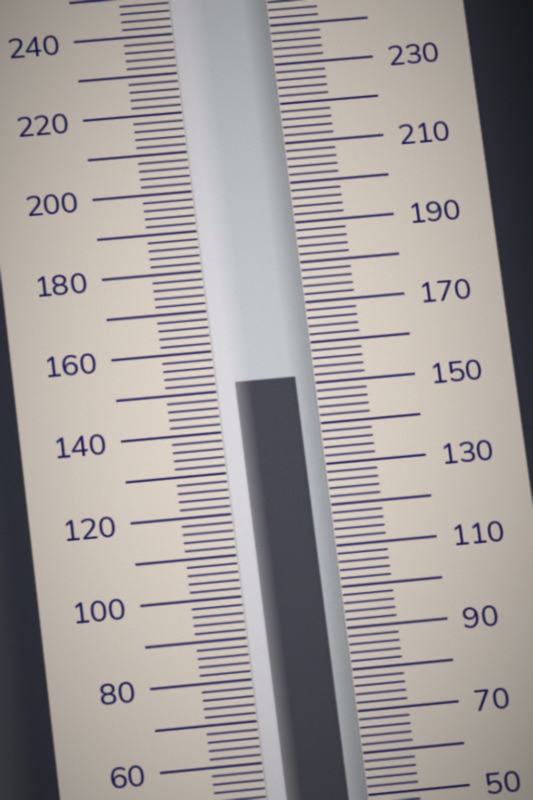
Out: value=152 unit=mmHg
